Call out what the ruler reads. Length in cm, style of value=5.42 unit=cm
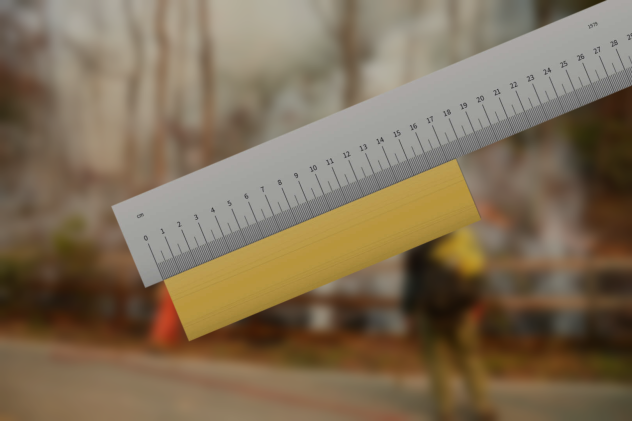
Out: value=17.5 unit=cm
